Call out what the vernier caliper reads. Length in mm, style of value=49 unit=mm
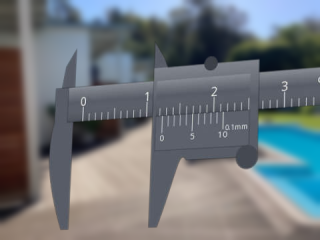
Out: value=12.4 unit=mm
